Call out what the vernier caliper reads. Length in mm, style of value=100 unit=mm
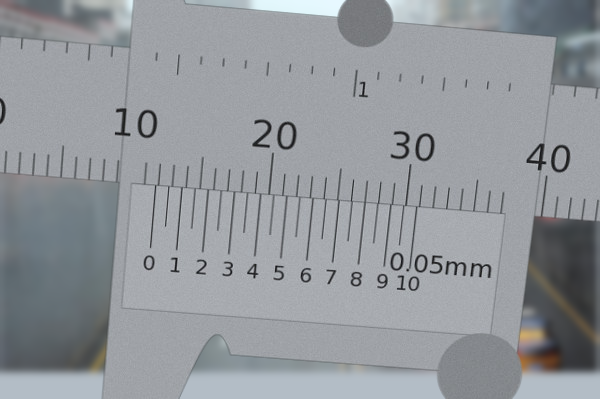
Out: value=11.8 unit=mm
